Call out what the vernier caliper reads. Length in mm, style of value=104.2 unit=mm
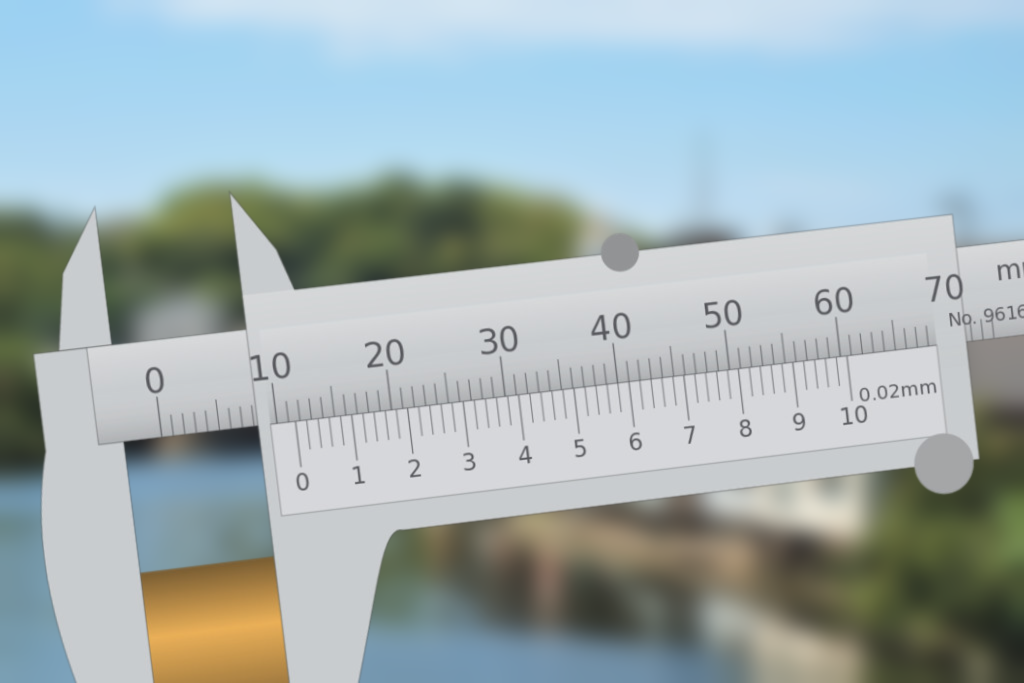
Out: value=11.6 unit=mm
